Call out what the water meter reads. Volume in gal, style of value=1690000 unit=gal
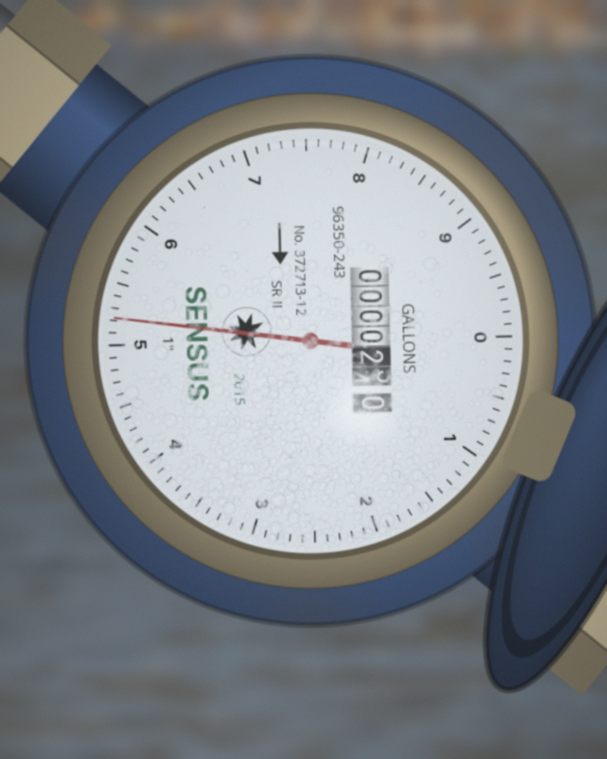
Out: value=235.2 unit=gal
